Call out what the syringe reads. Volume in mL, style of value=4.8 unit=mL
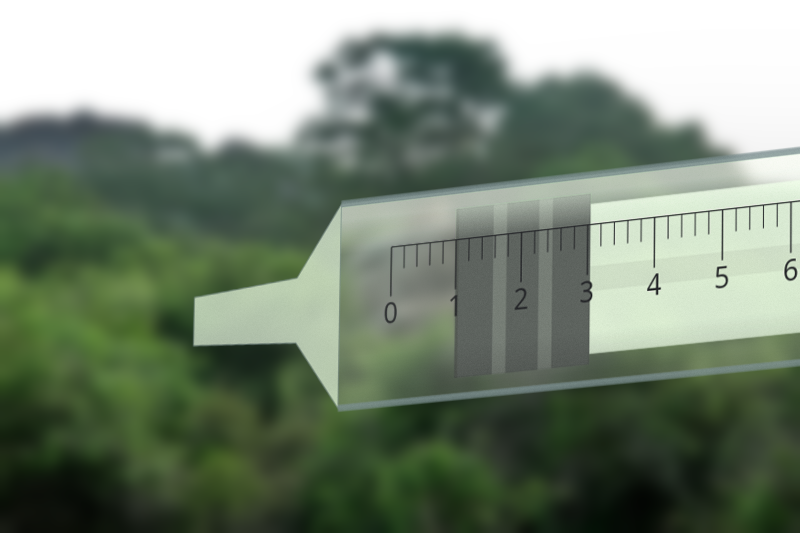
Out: value=1 unit=mL
